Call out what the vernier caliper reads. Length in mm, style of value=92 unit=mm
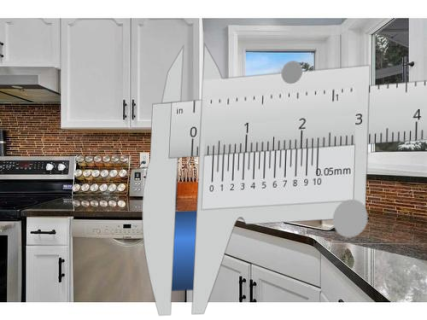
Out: value=4.0 unit=mm
